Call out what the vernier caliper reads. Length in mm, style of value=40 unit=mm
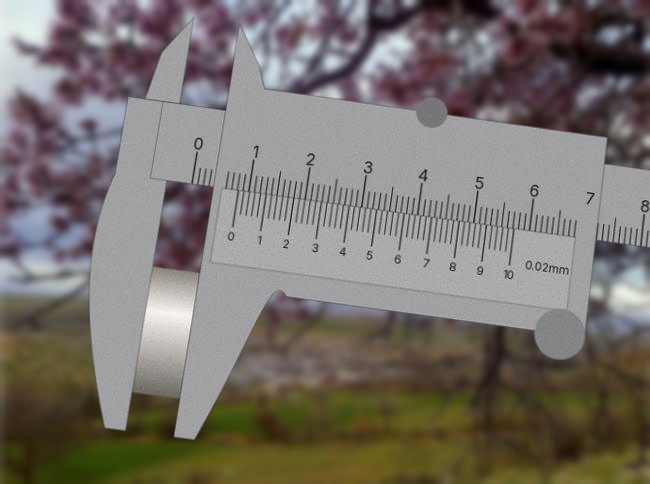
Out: value=8.2 unit=mm
